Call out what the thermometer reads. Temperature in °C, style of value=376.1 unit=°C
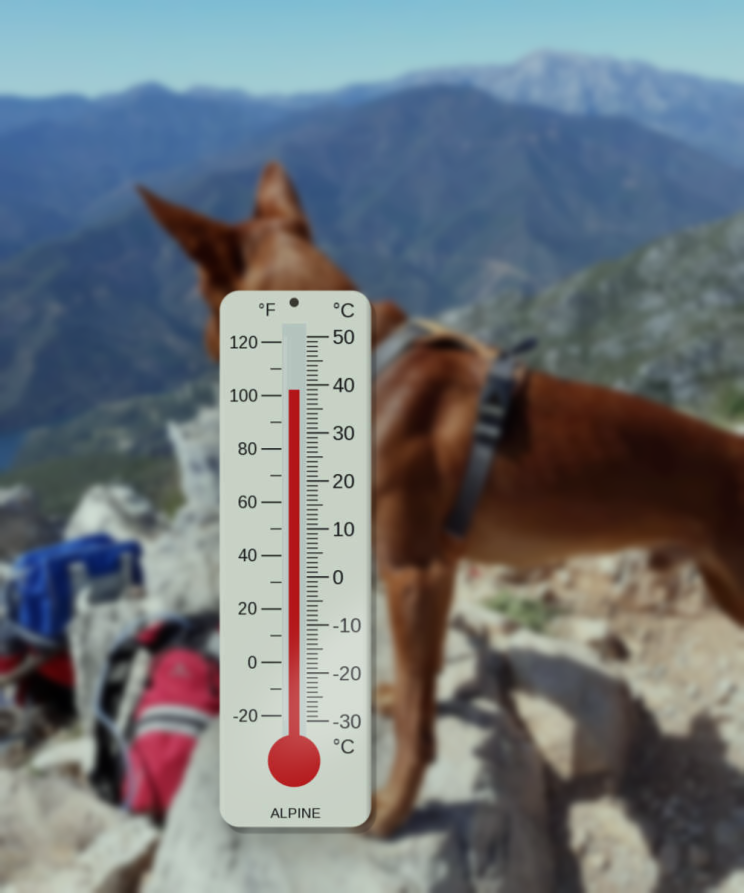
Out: value=39 unit=°C
